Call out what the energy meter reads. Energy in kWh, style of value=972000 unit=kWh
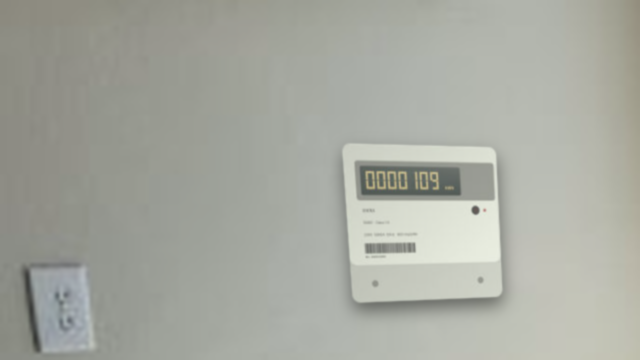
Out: value=109 unit=kWh
